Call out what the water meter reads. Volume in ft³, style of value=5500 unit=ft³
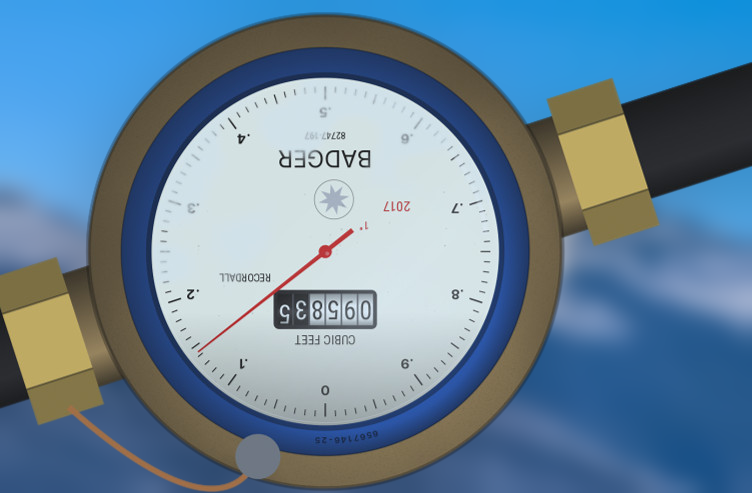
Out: value=95835.14 unit=ft³
